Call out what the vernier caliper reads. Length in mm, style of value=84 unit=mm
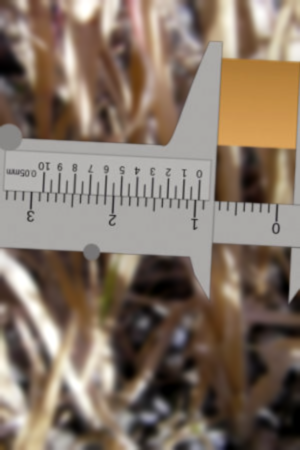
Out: value=9.6 unit=mm
